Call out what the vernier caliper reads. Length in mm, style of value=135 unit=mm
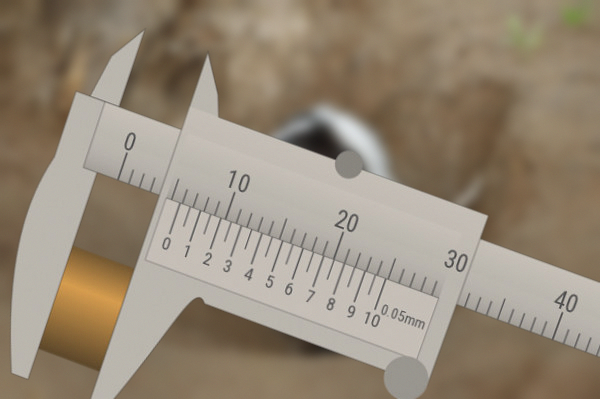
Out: value=5.8 unit=mm
